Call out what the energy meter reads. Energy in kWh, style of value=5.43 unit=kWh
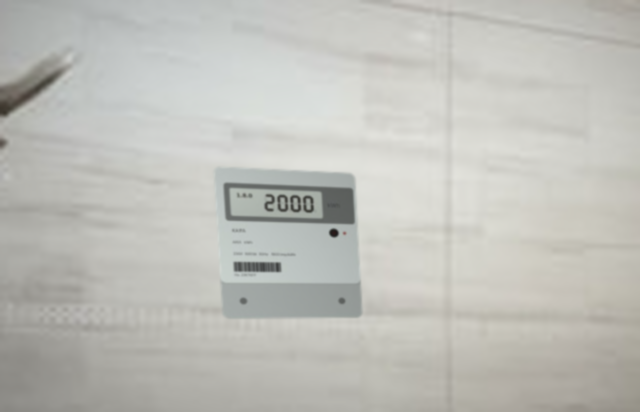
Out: value=2000 unit=kWh
